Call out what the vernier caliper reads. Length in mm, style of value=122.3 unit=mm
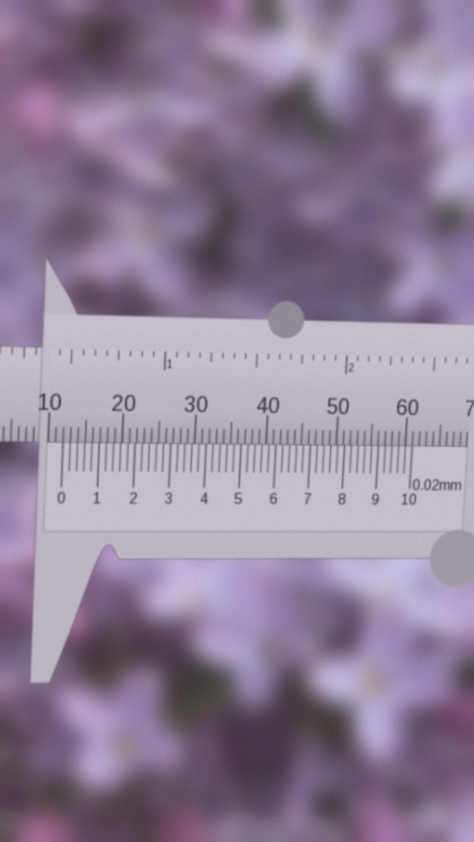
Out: value=12.0 unit=mm
